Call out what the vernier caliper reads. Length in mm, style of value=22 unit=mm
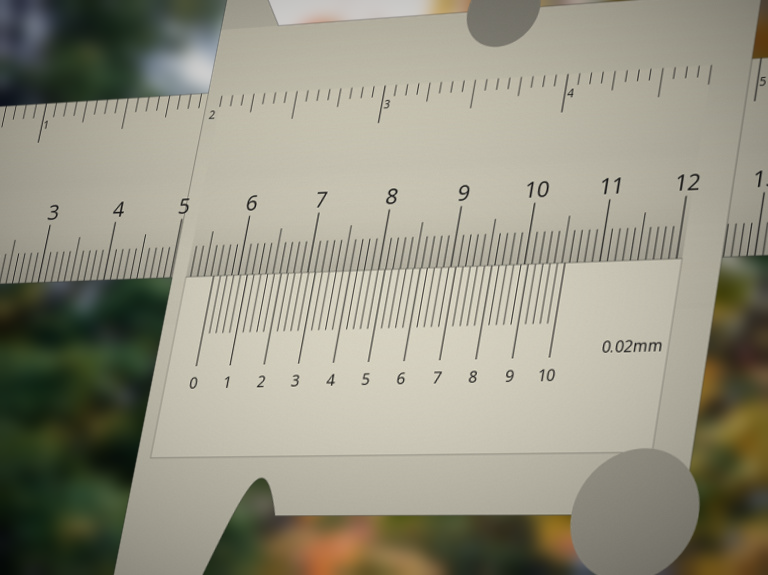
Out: value=56.4 unit=mm
